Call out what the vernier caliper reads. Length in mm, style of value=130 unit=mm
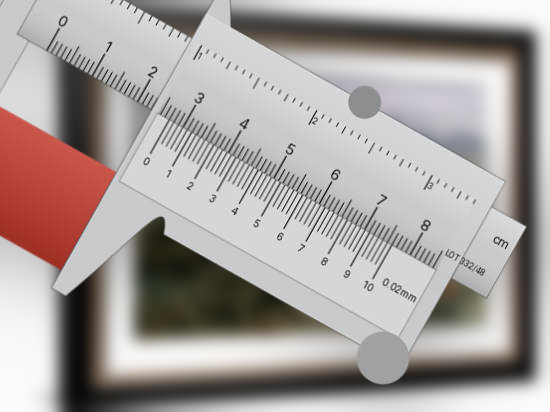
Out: value=27.0 unit=mm
